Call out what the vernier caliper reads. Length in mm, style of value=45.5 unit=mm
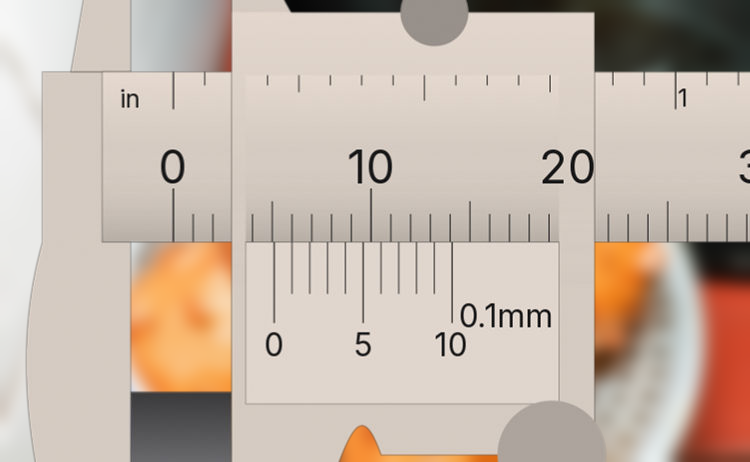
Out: value=5.1 unit=mm
